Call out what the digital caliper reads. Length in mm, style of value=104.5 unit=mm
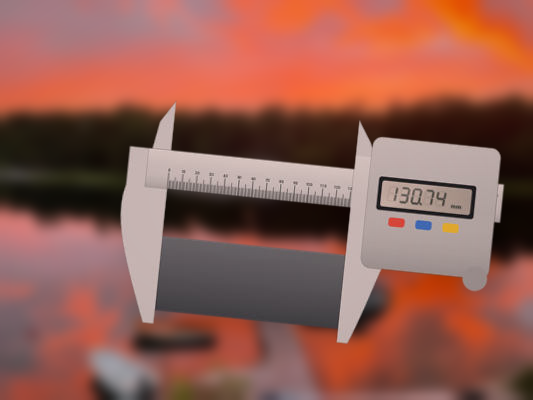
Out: value=130.74 unit=mm
